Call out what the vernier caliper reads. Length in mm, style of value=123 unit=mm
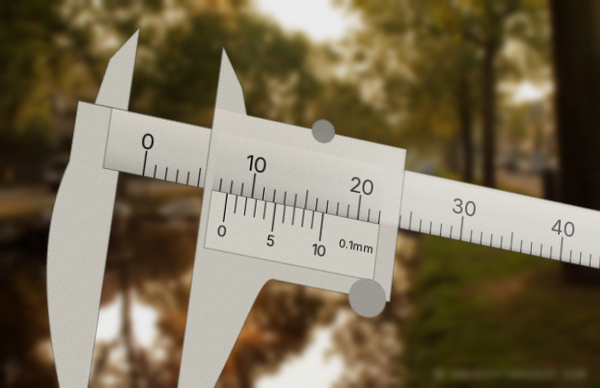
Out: value=7.7 unit=mm
